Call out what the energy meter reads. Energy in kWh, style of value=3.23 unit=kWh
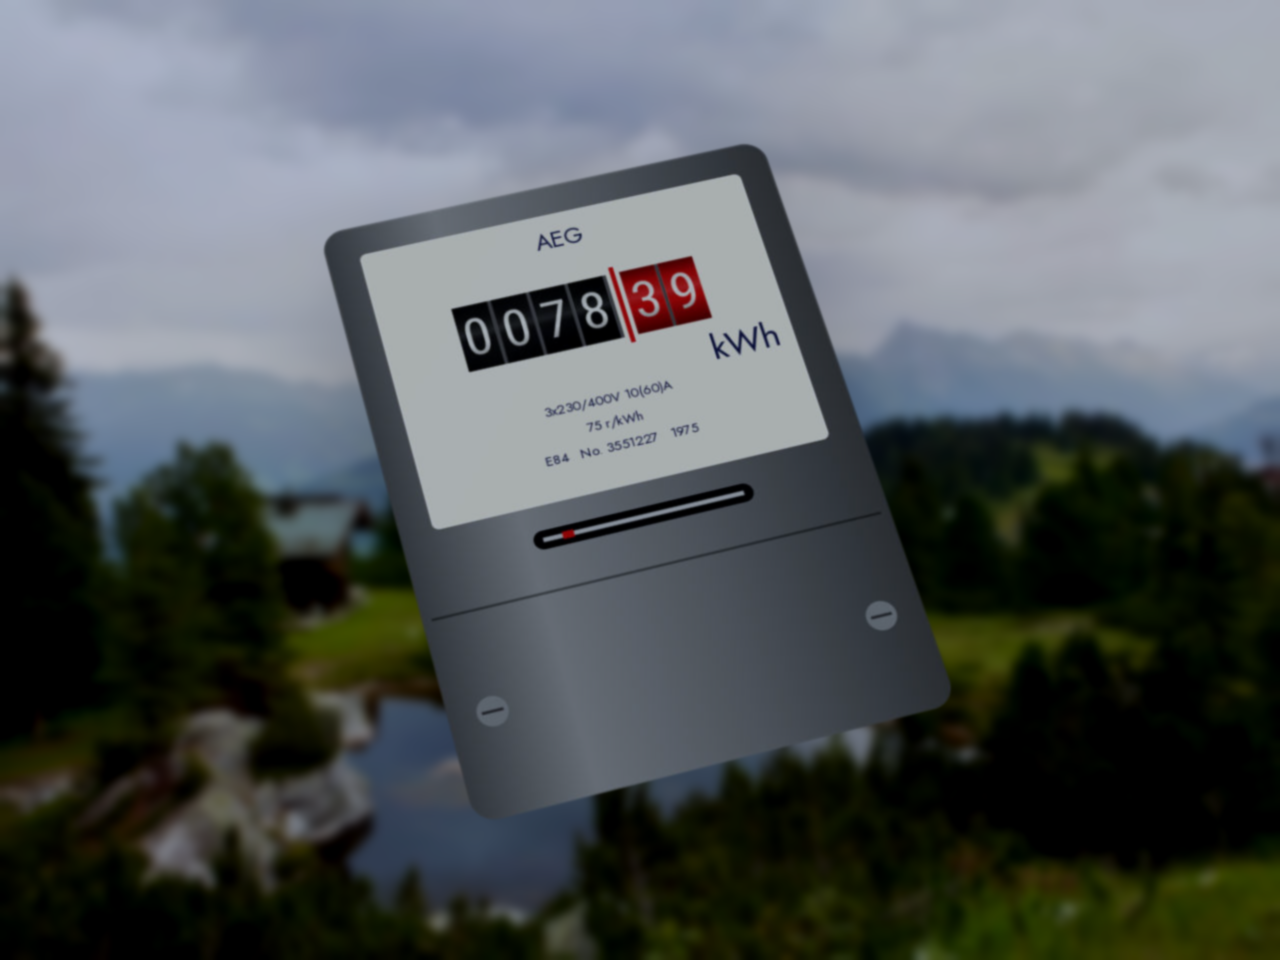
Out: value=78.39 unit=kWh
